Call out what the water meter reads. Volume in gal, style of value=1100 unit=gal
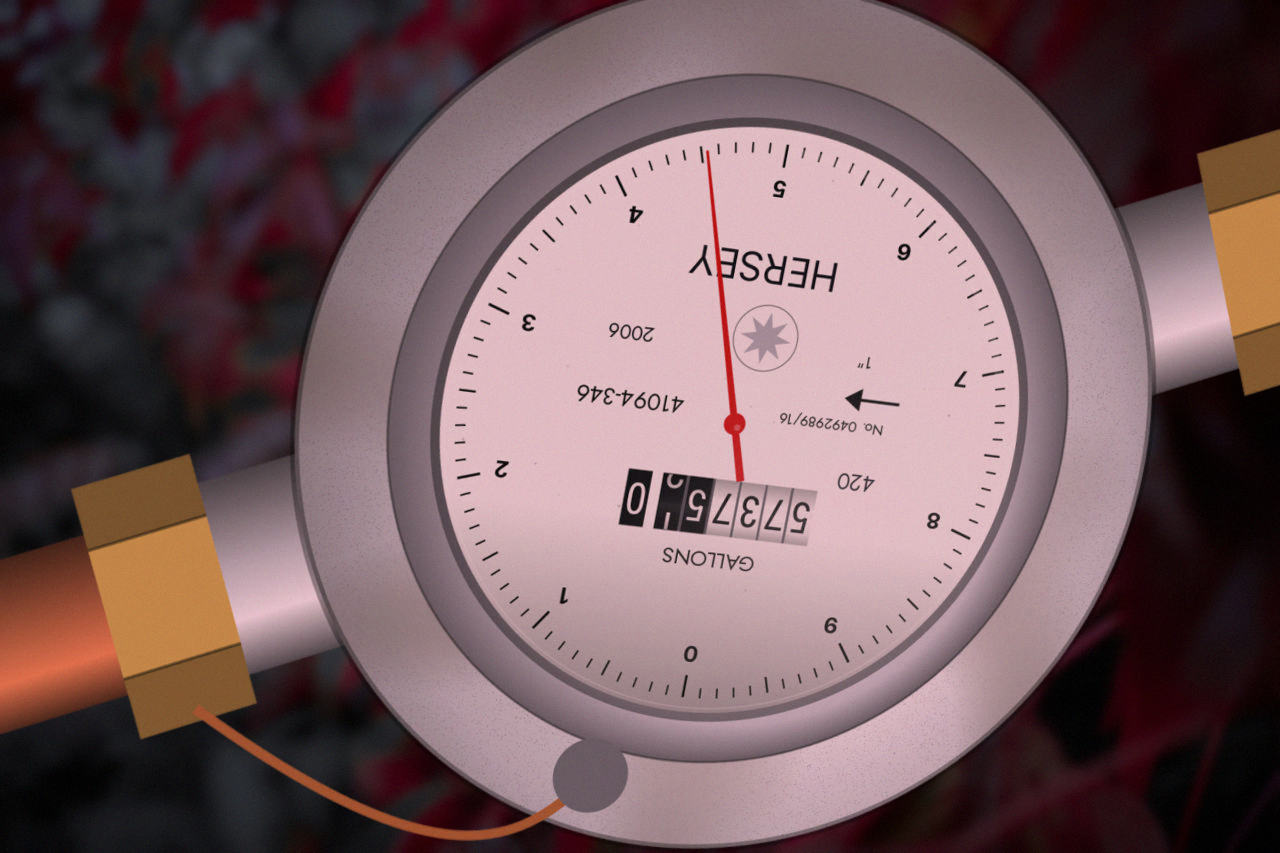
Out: value=5737514.5 unit=gal
